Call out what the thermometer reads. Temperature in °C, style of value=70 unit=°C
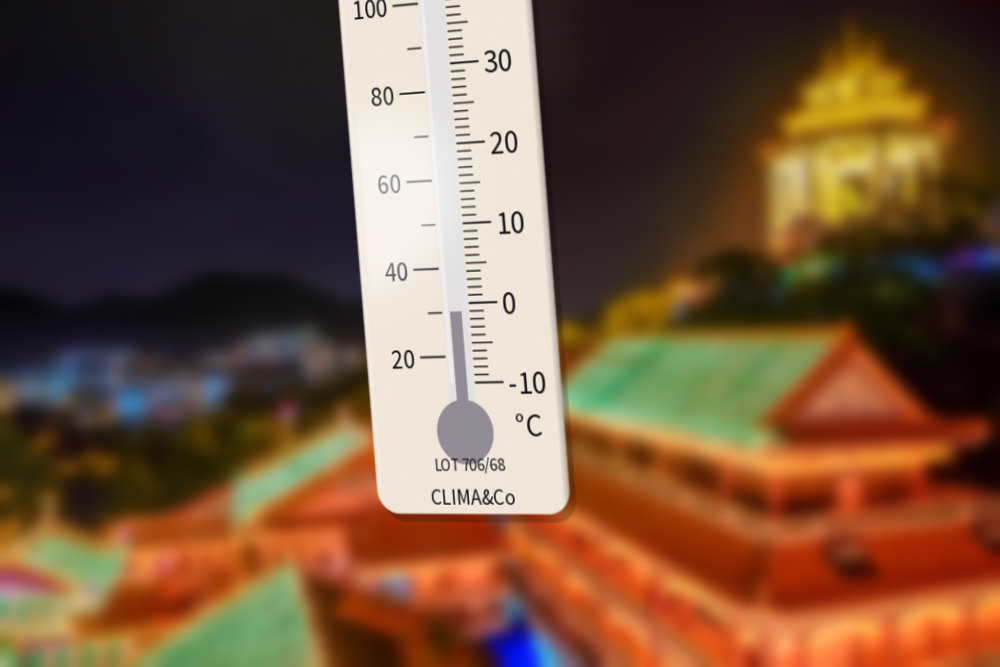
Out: value=-1 unit=°C
